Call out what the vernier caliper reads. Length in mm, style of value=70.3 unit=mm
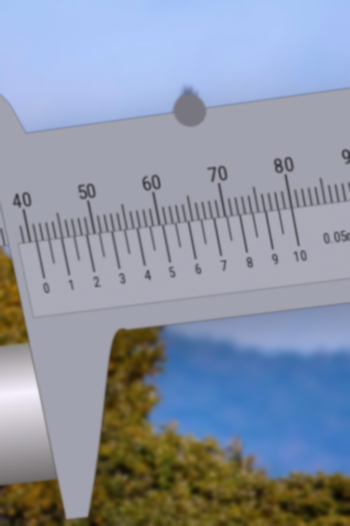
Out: value=41.0 unit=mm
